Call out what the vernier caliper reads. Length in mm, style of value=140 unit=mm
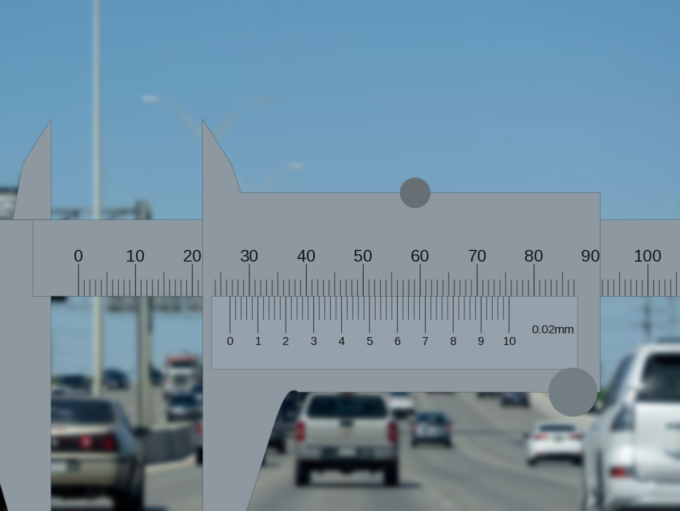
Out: value=26.6 unit=mm
